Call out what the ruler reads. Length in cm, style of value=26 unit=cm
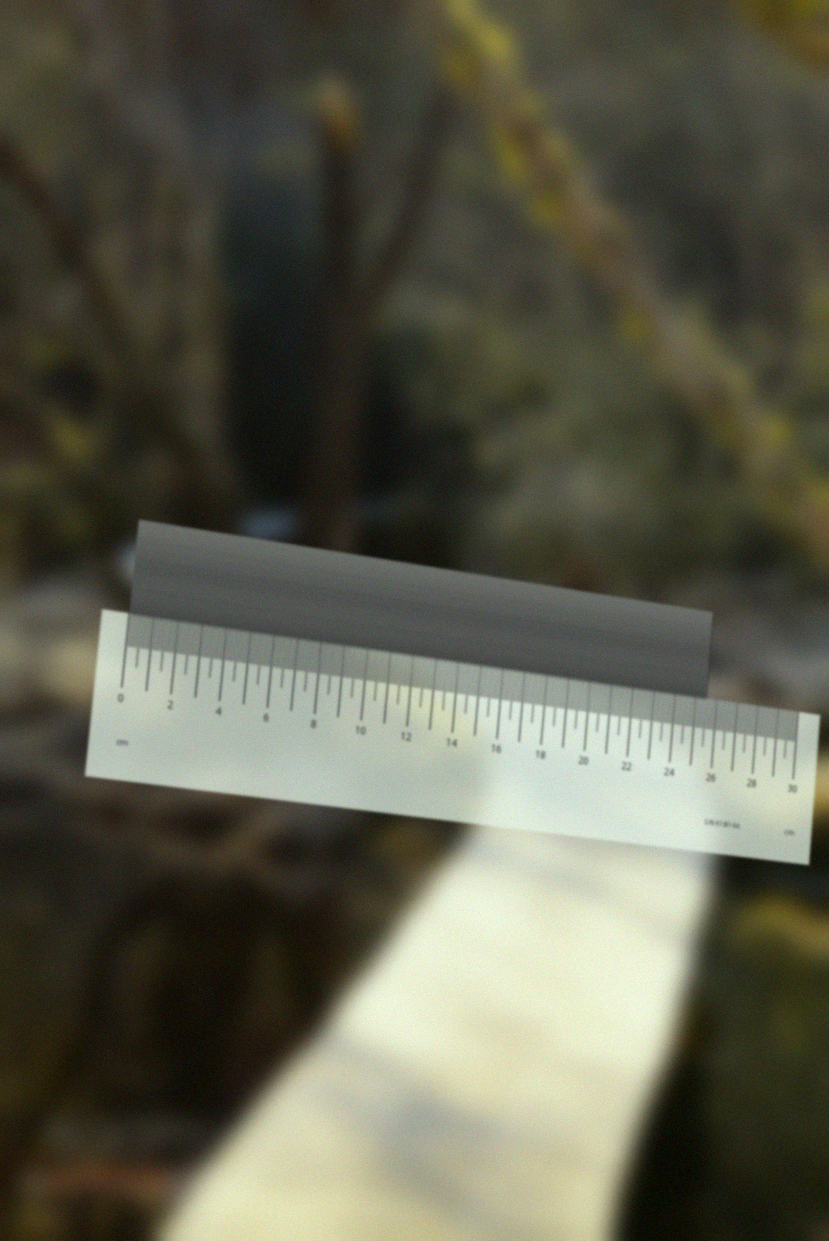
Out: value=25.5 unit=cm
